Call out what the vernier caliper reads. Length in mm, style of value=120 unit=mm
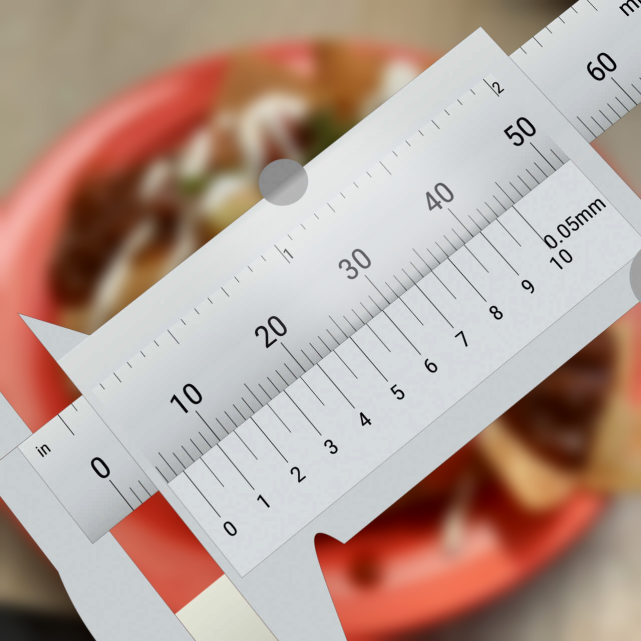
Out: value=5.7 unit=mm
